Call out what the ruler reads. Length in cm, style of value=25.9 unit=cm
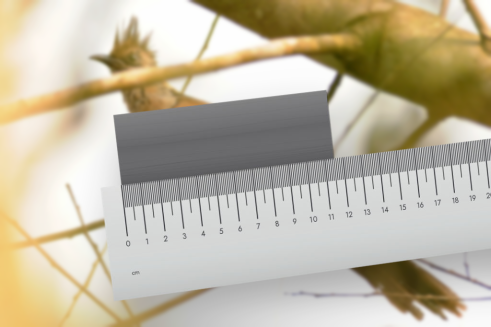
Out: value=11.5 unit=cm
